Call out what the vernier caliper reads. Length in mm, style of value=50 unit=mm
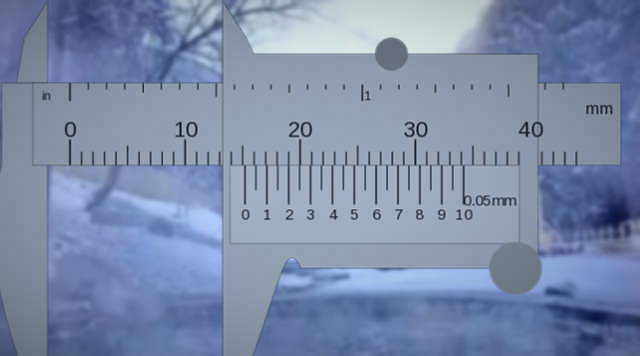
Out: value=15.2 unit=mm
